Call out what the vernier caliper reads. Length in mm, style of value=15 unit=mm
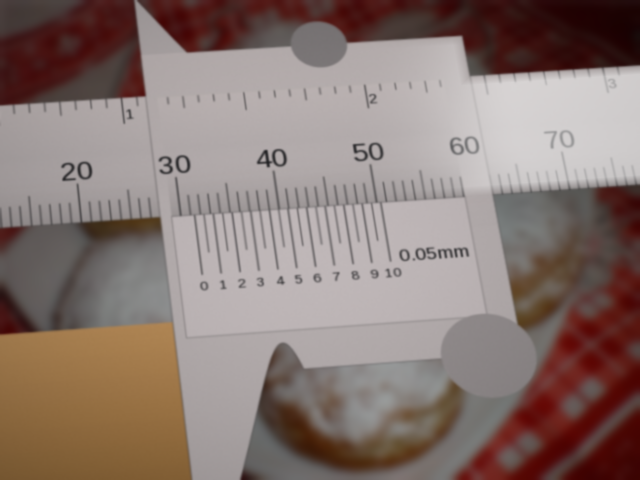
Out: value=31.4 unit=mm
